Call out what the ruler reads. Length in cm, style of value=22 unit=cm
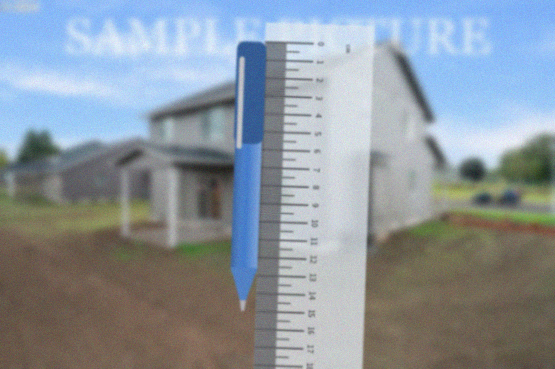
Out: value=15 unit=cm
